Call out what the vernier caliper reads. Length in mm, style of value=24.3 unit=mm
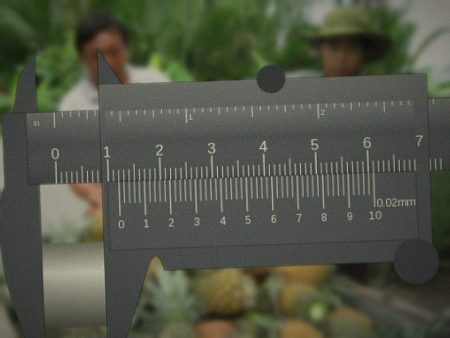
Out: value=12.0 unit=mm
